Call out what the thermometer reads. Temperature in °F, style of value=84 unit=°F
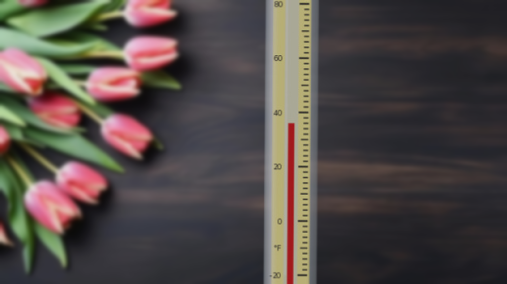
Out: value=36 unit=°F
